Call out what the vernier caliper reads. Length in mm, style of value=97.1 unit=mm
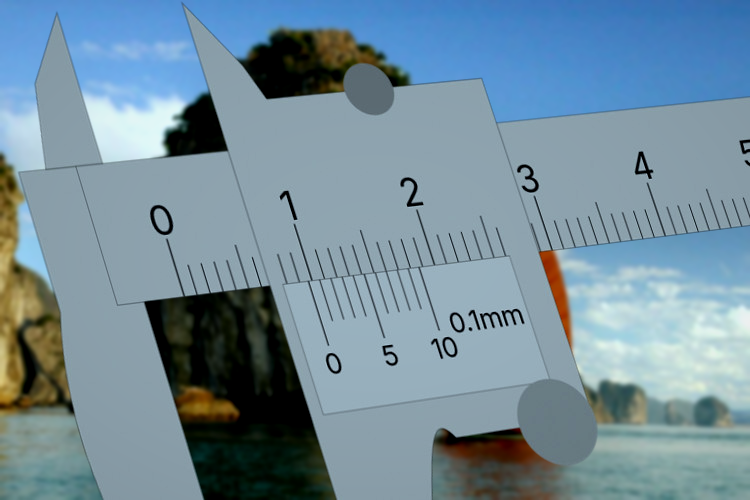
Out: value=9.7 unit=mm
